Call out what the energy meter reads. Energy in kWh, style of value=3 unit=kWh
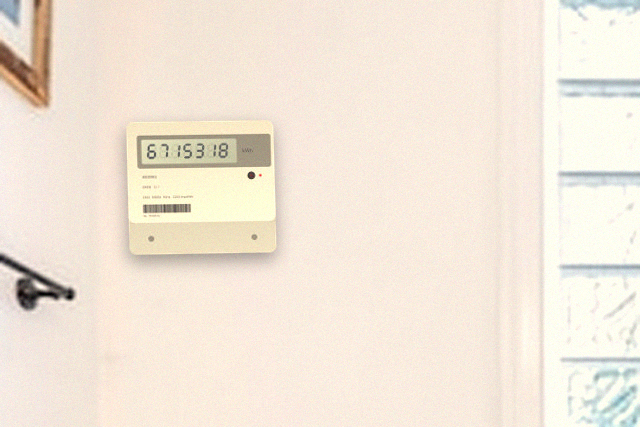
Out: value=6715318 unit=kWh
